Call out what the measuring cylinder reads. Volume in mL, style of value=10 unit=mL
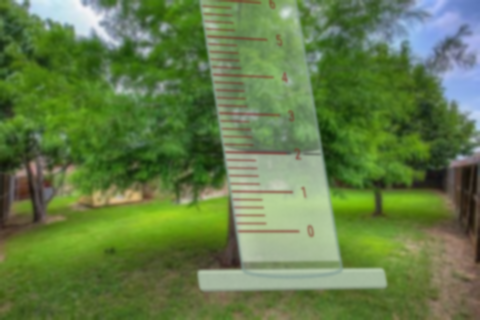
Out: value=2 unit=mL
